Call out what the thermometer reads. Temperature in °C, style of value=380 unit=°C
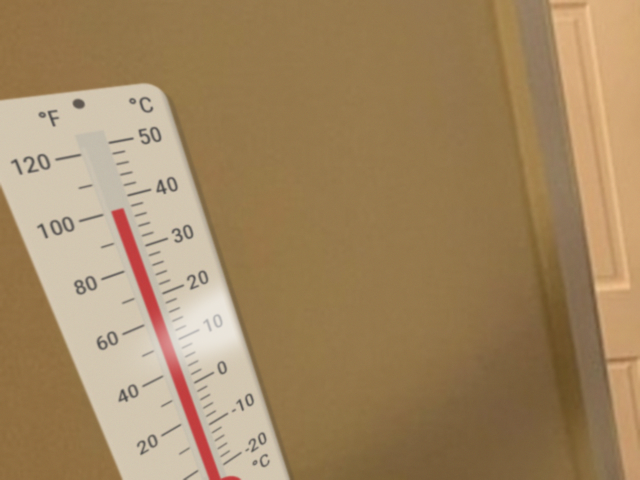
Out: value=38 unit=°C
